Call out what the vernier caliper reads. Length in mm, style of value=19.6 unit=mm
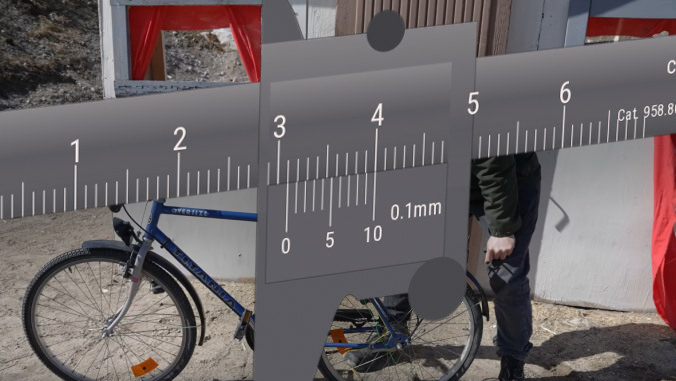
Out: value=31.0 unit=mm
